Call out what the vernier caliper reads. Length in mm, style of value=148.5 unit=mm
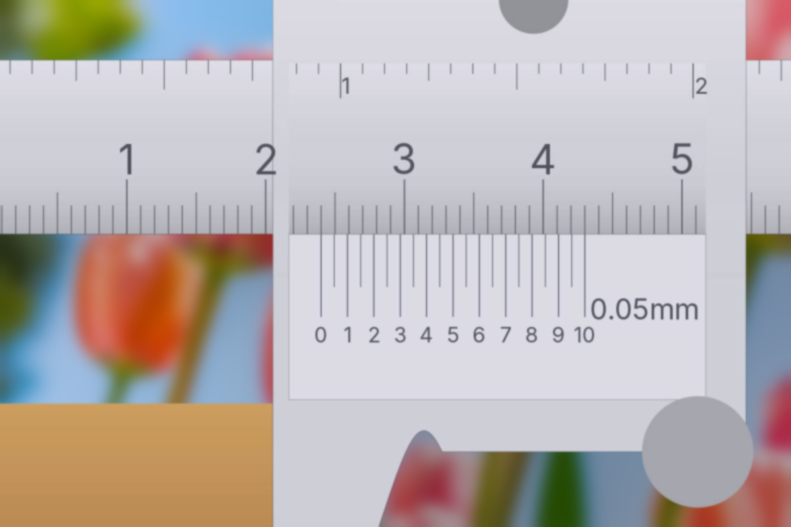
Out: value=24.0 unit=mm
